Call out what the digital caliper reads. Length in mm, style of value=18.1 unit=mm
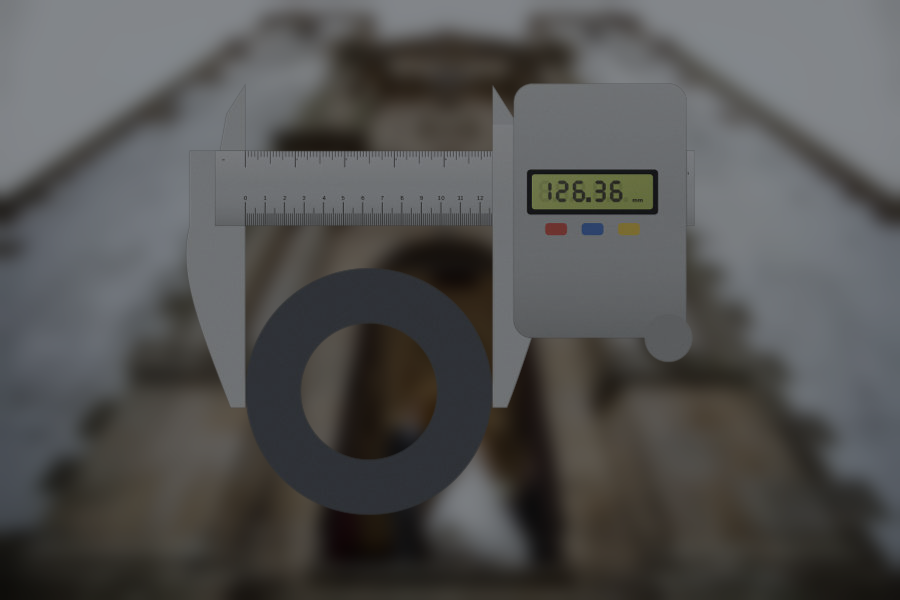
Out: value=126.36 unit=mm
